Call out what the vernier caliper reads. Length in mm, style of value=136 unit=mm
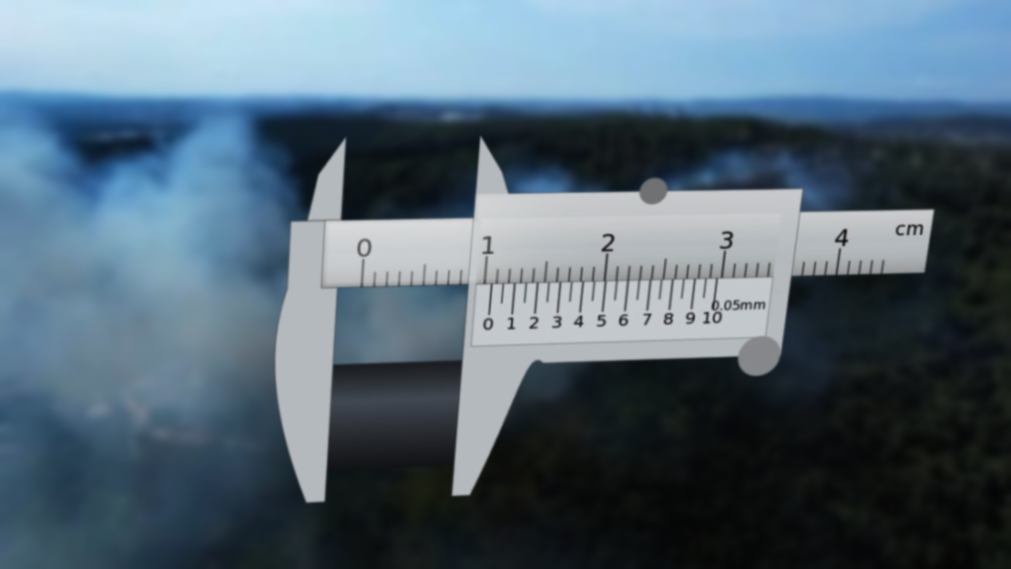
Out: value=10.6 unit=mm
